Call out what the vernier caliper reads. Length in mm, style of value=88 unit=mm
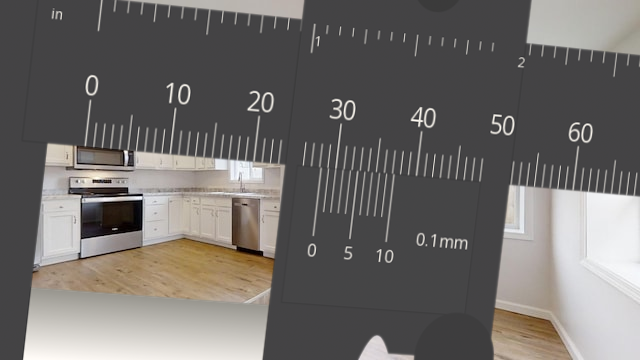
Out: value=28.2 unit=mm
